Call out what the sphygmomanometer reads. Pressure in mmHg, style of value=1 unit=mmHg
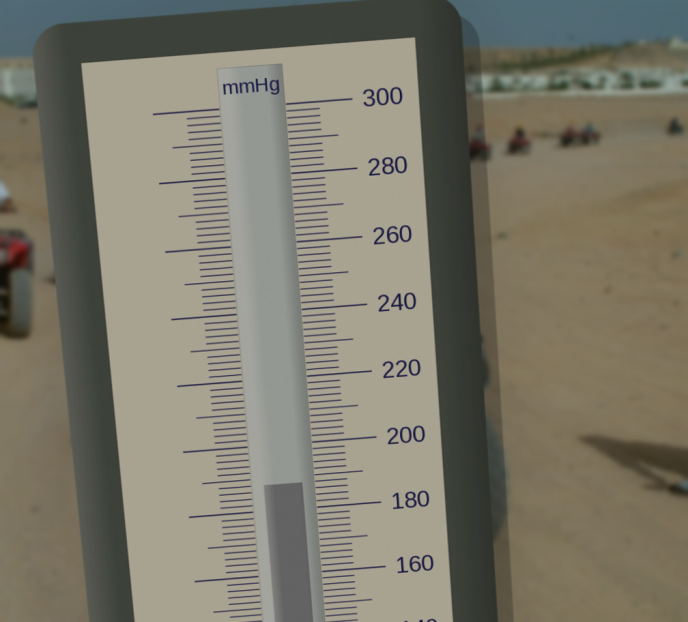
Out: value=188 unit=mmHg
